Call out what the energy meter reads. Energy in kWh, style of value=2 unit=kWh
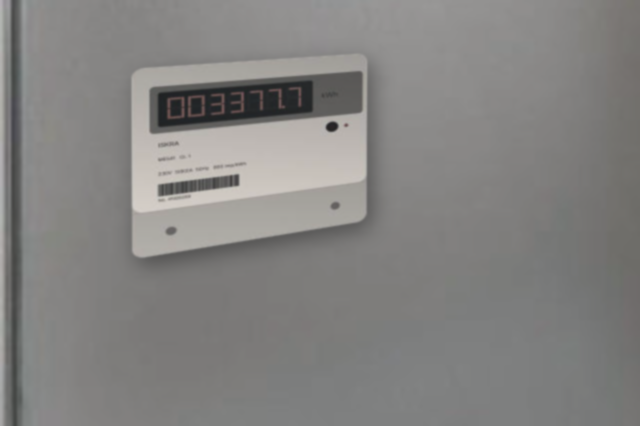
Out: value=3377.7 unit=kWh
